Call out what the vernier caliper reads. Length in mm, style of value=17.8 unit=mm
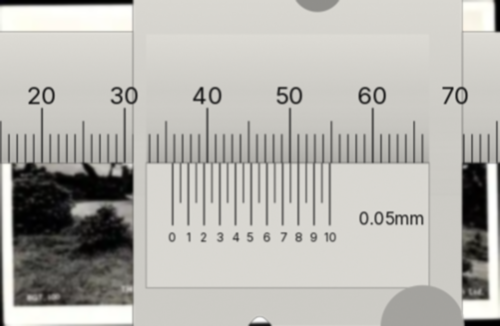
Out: value=35.8 unit=mm
